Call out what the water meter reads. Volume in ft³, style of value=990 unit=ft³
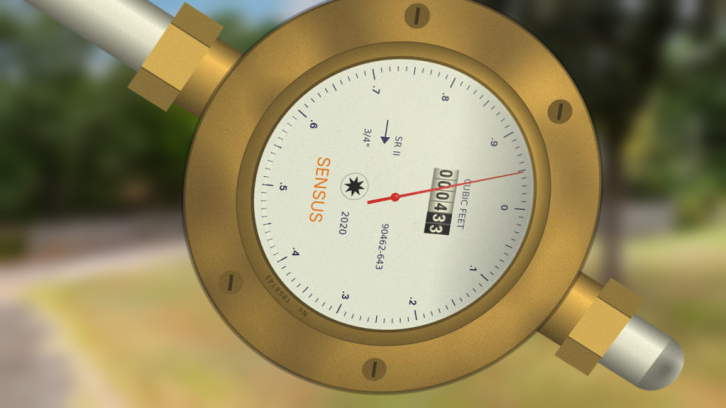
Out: value=432.95 unit=ft³
